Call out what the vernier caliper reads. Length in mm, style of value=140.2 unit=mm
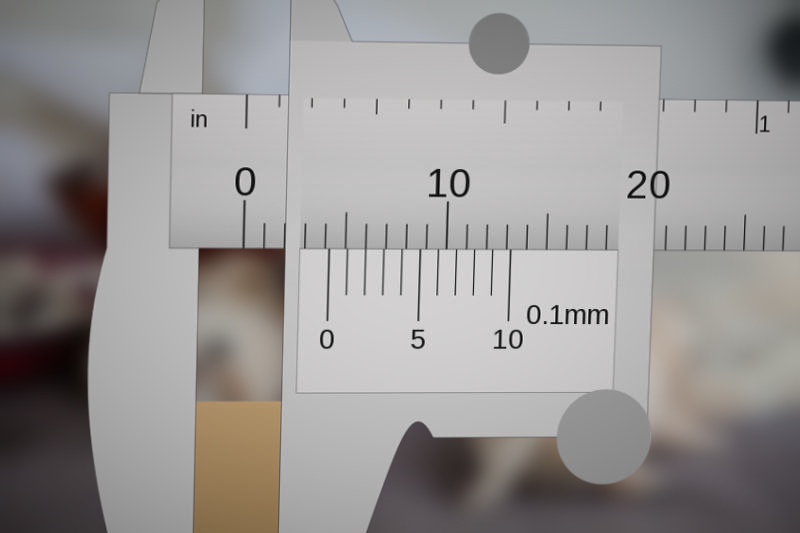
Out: value=4.2 unit=mm
